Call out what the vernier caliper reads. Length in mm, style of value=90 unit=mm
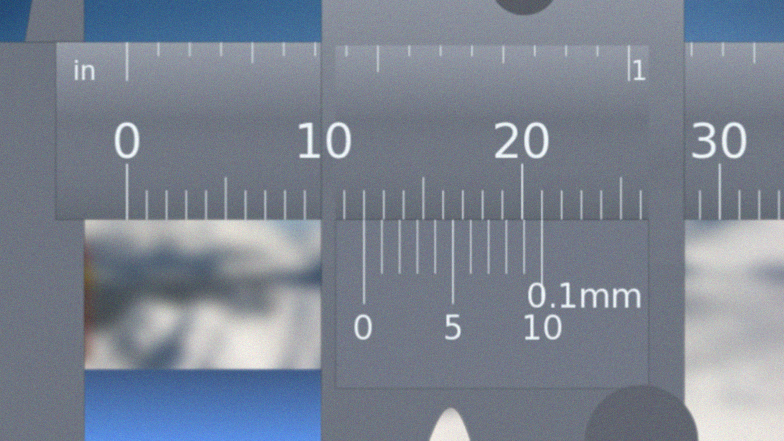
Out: value=12.0 unit=mm
